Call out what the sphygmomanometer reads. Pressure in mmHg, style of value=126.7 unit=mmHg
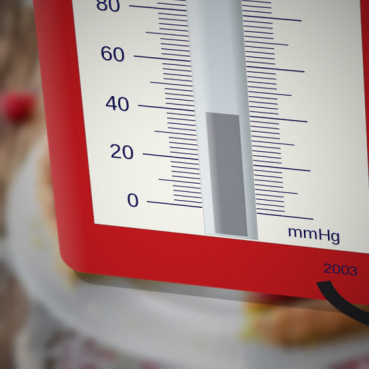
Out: value=40 unit=mmHg
